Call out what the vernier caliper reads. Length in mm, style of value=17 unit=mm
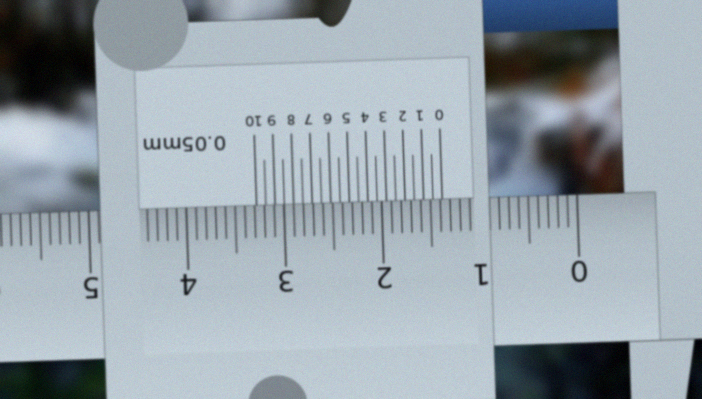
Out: value=13.8 unit=mm
